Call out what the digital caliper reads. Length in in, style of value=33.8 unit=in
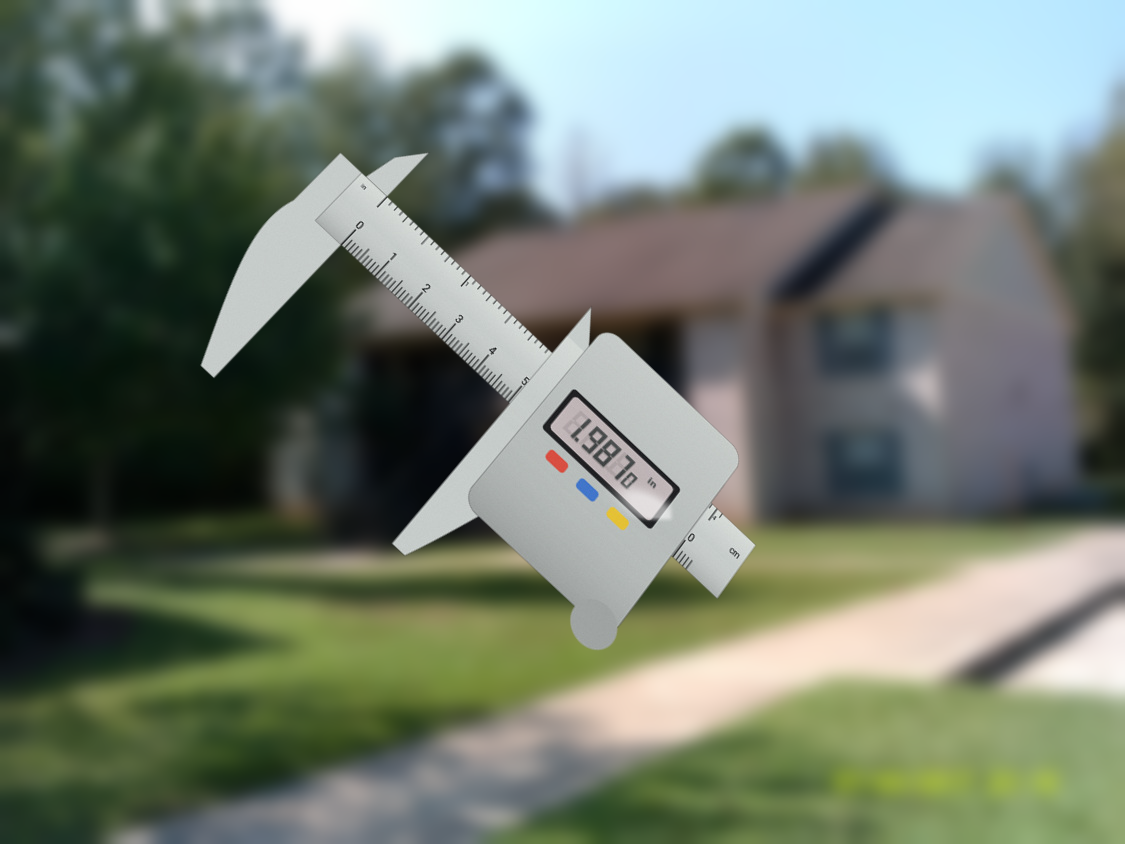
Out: value=1.9870 unit=in
